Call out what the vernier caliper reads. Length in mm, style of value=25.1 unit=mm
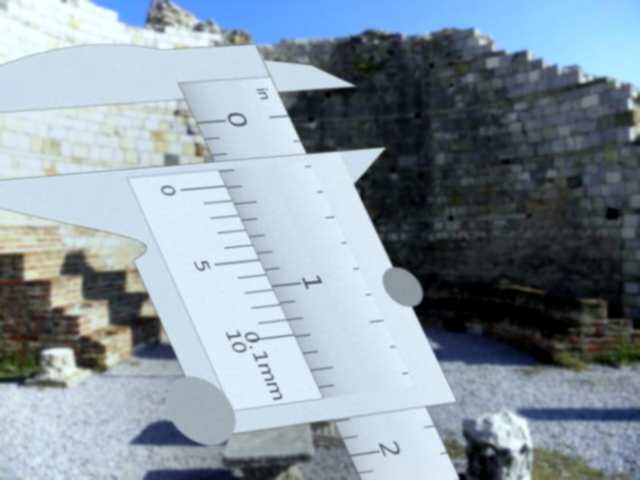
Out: value=3.9 unit=mm
